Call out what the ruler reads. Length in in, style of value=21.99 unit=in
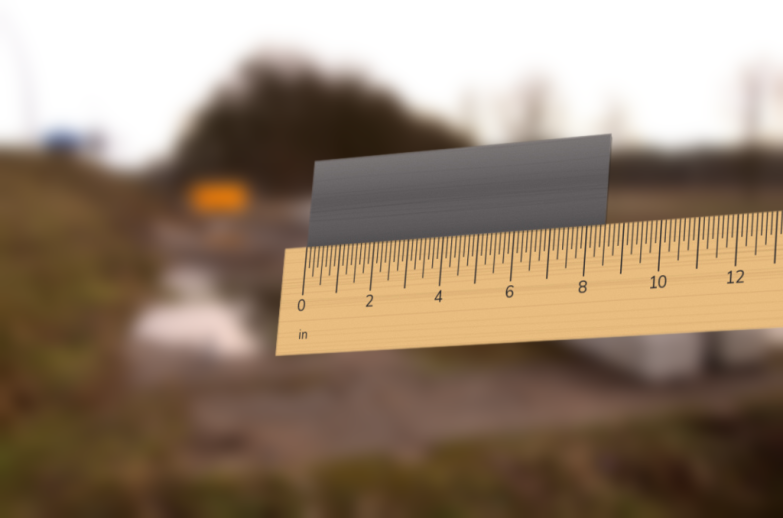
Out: value=8.5 unit=in
